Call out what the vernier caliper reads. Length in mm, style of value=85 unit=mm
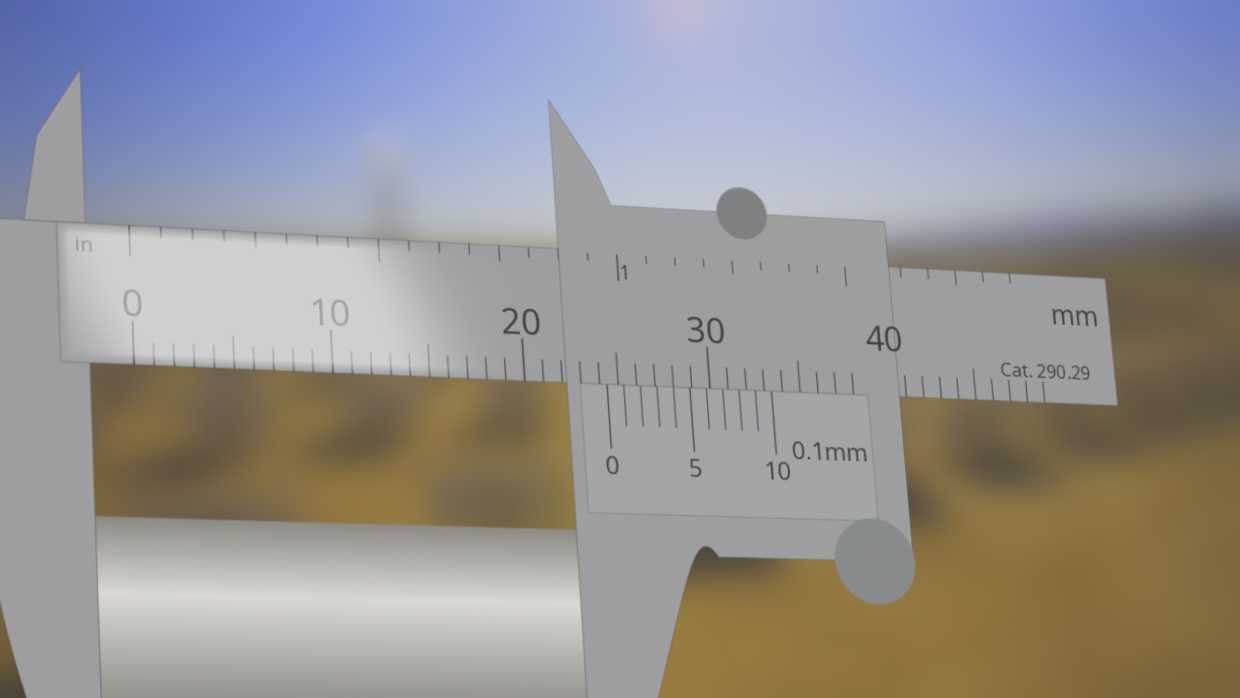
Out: value=24.4 unit=mm
